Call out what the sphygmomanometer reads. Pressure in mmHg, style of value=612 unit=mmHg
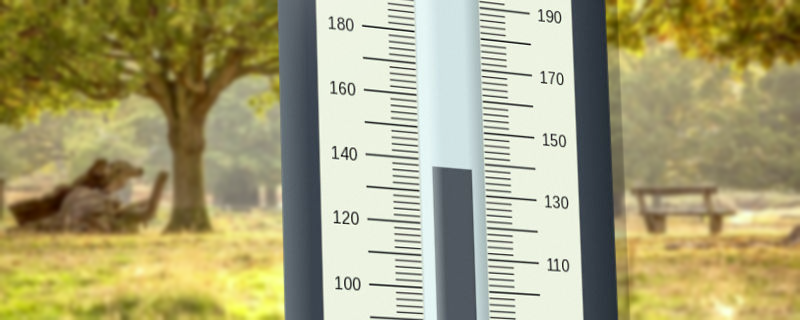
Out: value=138 unit=mmHg
